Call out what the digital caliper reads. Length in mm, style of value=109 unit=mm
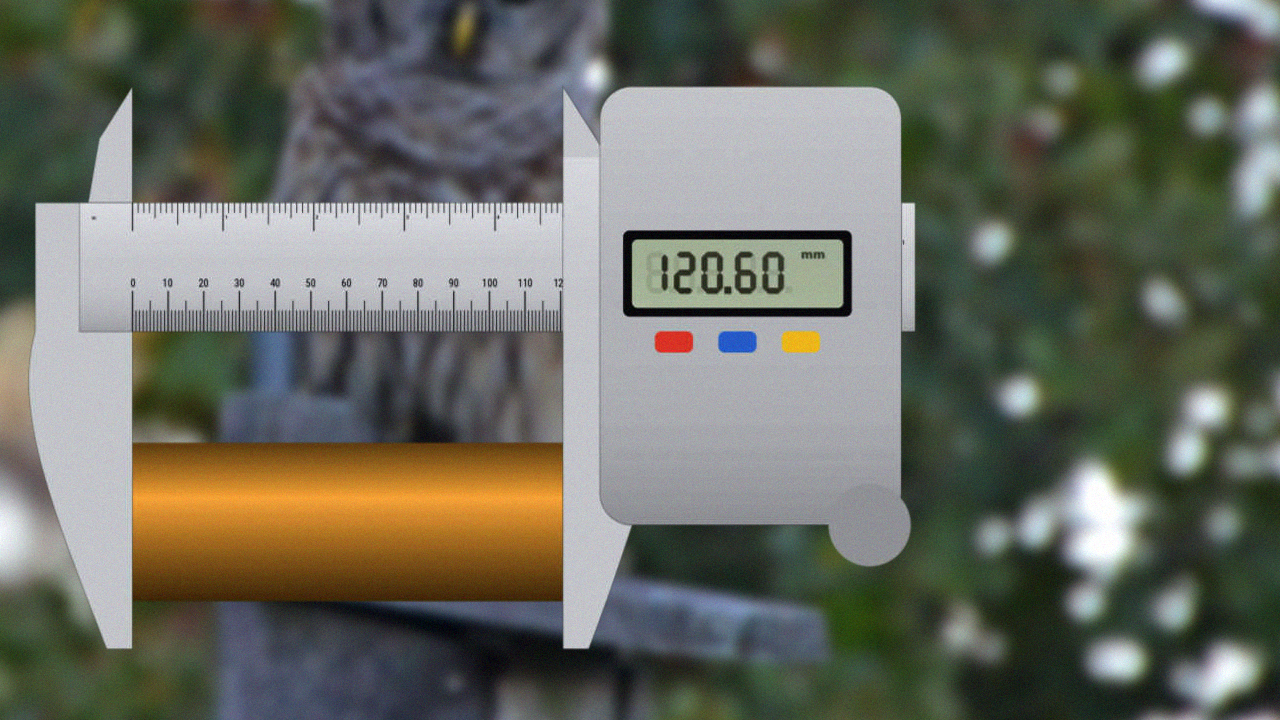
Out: value=120.60 unit=mm
